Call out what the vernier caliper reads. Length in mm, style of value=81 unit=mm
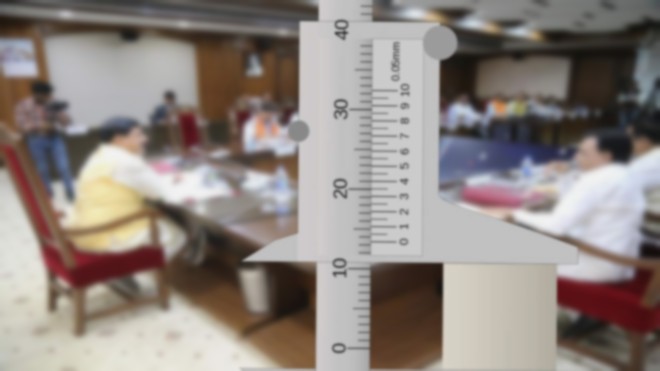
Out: value=13.4 unit=mm
